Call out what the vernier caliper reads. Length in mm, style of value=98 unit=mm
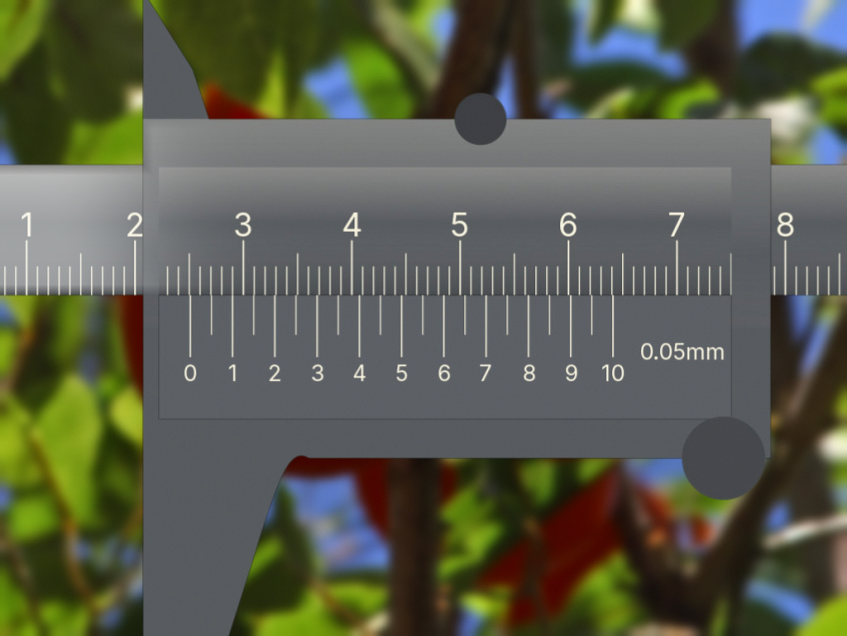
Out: value=25.1 unit=mm
